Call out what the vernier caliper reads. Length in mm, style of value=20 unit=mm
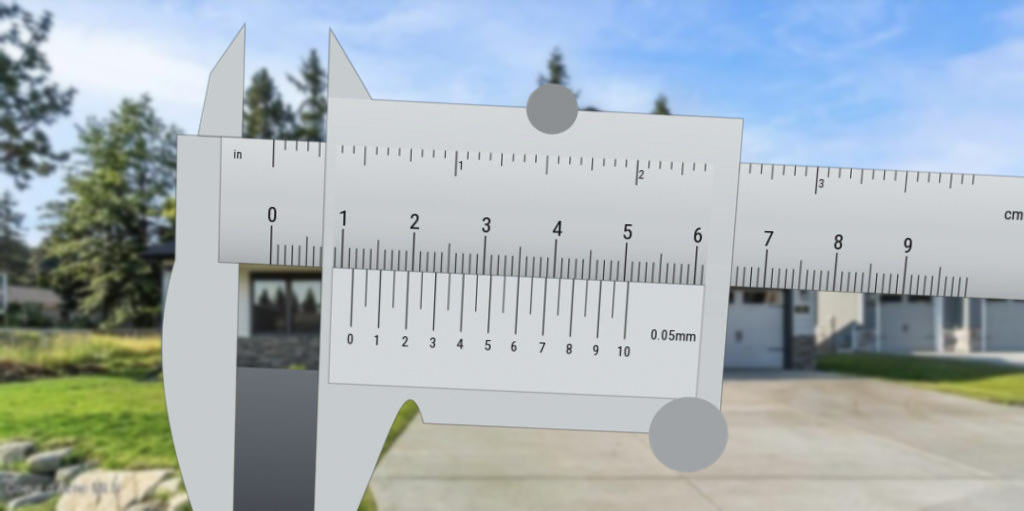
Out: value=11.6 unit=mm
